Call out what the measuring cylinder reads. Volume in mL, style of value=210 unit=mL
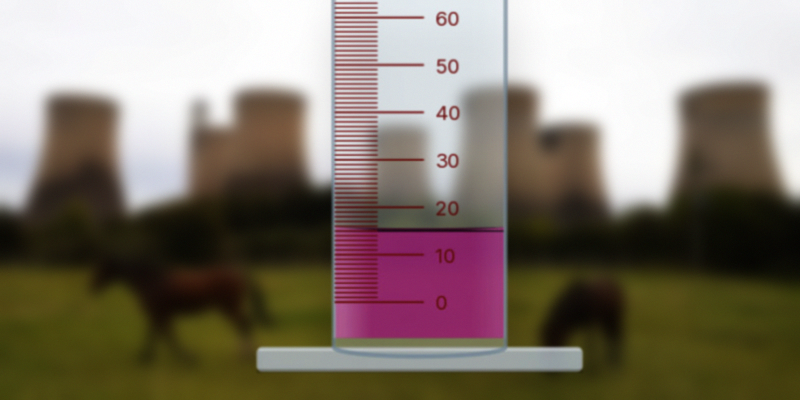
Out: value=15 unit=mL
